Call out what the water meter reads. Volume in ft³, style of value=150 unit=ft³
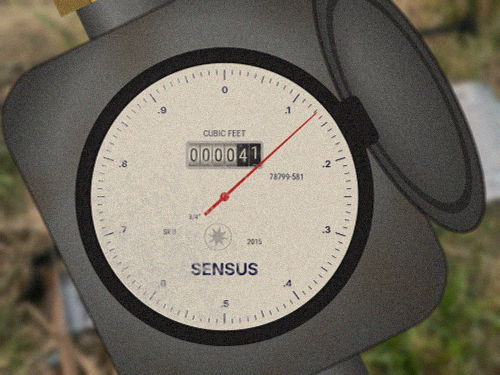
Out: value=41.13 unit=ft³
